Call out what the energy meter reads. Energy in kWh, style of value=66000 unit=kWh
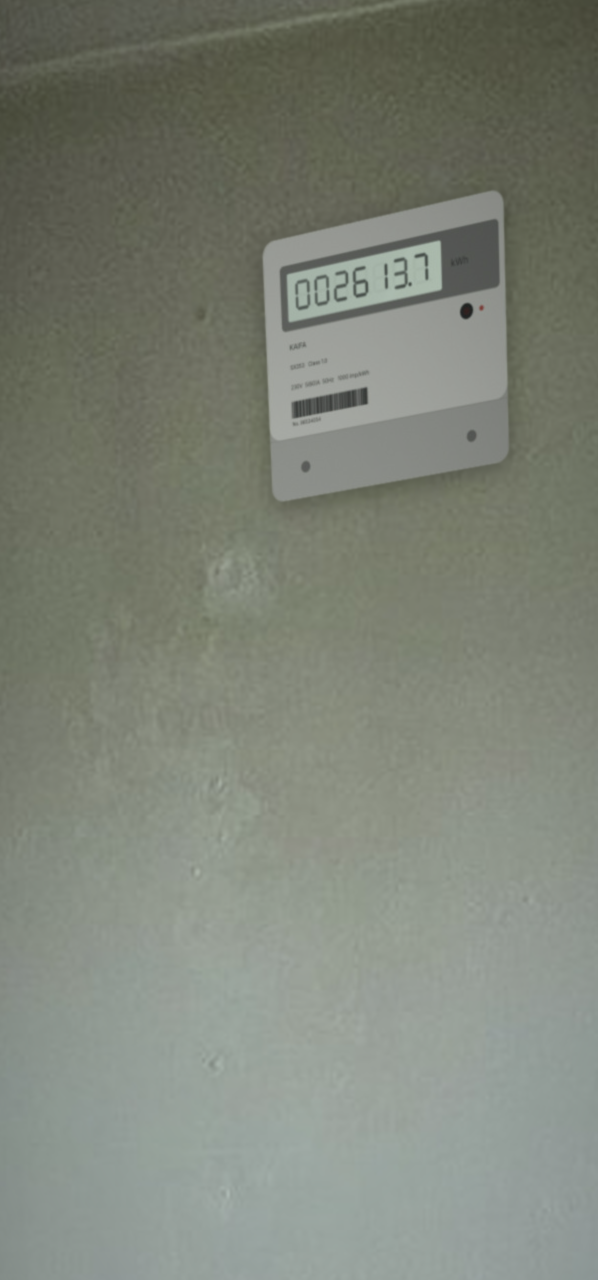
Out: value=2613.7 unit=kWh
